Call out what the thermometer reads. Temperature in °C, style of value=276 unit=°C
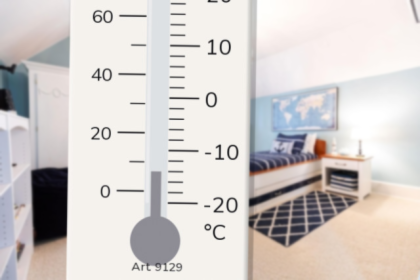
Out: value=-14 unit=°C
